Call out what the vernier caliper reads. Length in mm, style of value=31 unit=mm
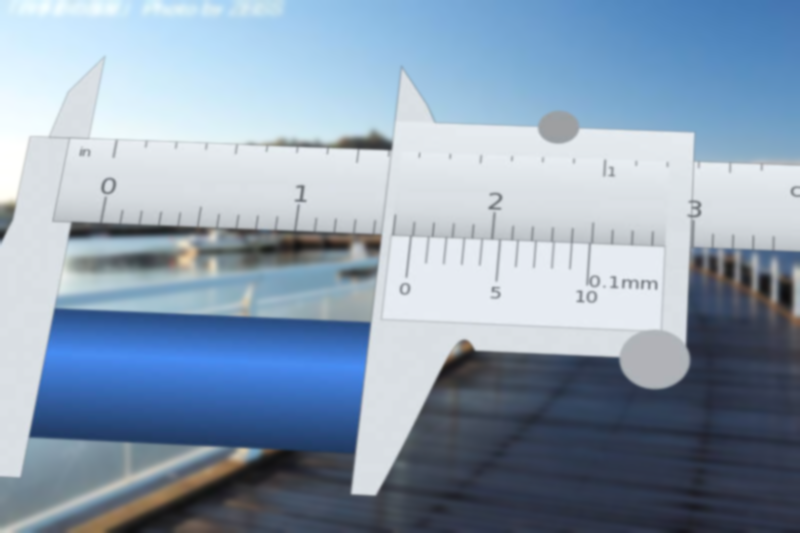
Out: value=15.9 unit=mm
